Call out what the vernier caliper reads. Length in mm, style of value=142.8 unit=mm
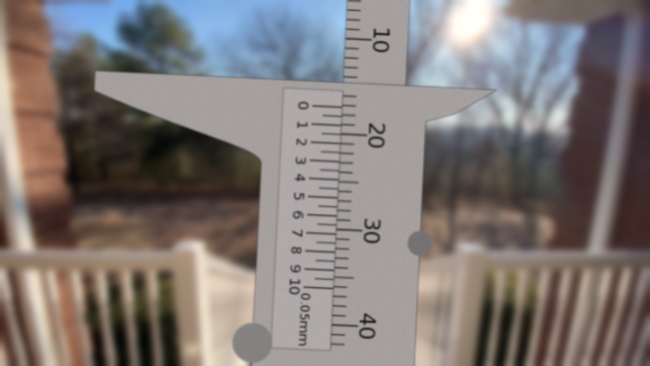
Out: value=17.2 unit=mm
